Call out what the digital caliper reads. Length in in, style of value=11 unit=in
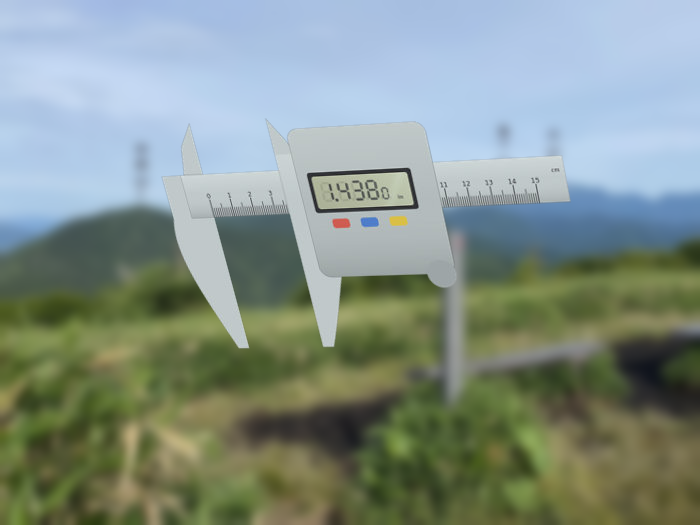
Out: value=1.4380 unit=in
